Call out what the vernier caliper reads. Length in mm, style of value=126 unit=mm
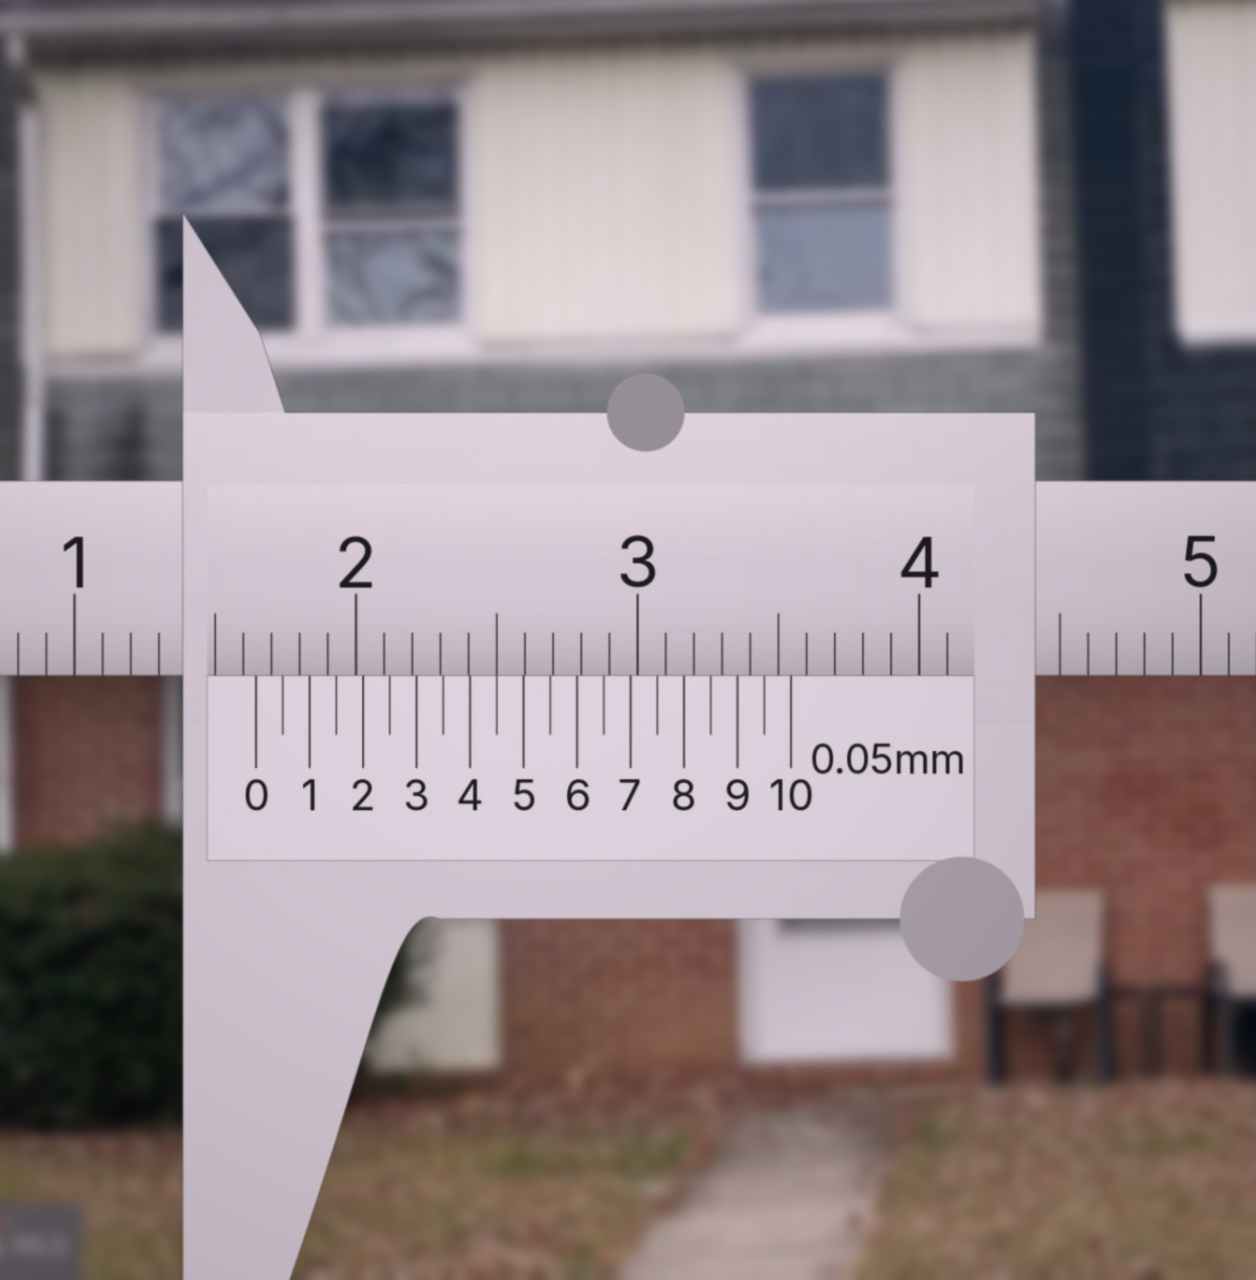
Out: value=16.45 unit=mm
